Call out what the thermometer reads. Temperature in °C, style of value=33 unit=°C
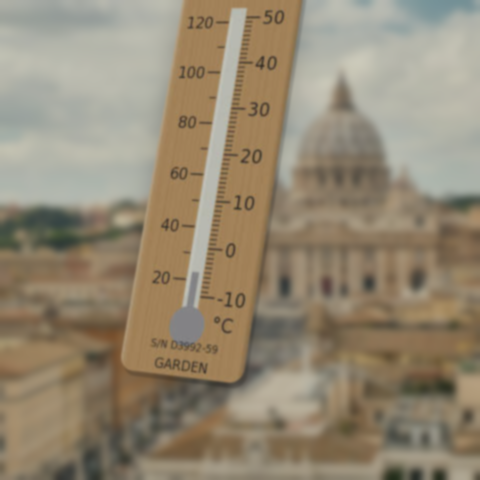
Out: value=-5 unit=°C
